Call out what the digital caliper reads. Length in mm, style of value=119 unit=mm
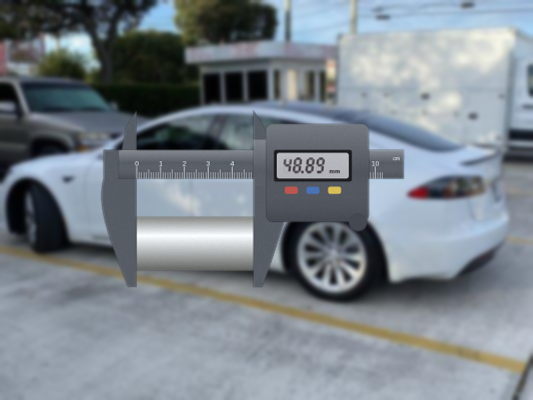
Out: value=48.89 unit=mm
